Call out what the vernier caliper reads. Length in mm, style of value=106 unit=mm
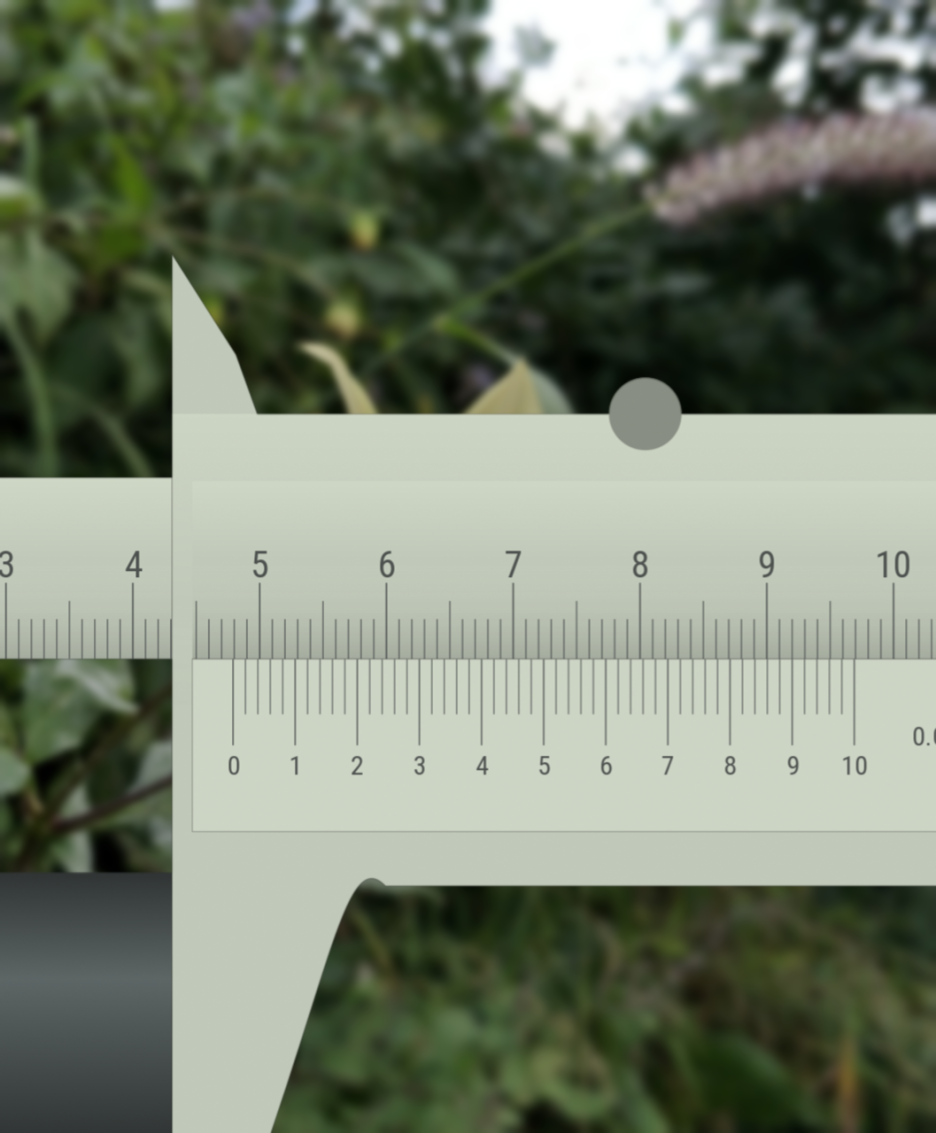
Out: value=47.9 unit=mm
